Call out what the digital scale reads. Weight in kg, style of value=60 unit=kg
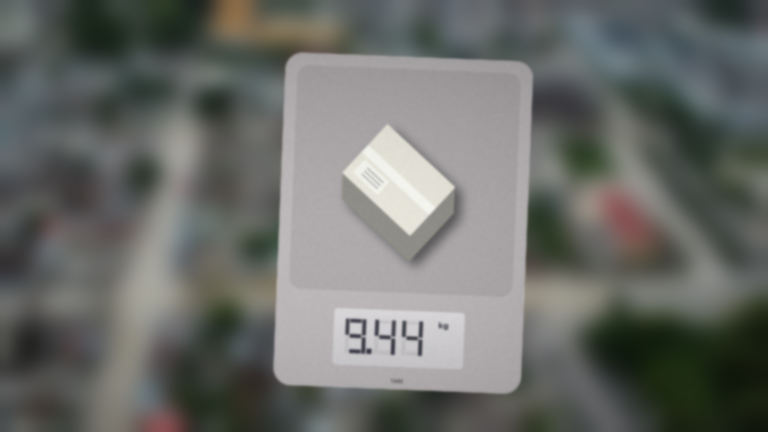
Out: value=9.44 unit=kg
